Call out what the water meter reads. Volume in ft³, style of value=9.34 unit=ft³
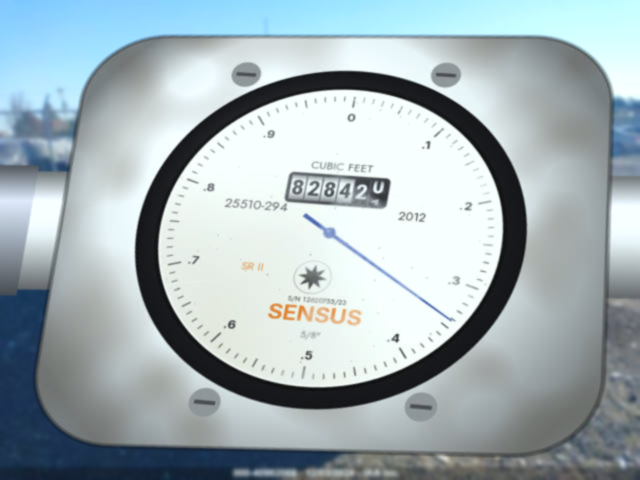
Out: value=828420.34 unit=ft³
